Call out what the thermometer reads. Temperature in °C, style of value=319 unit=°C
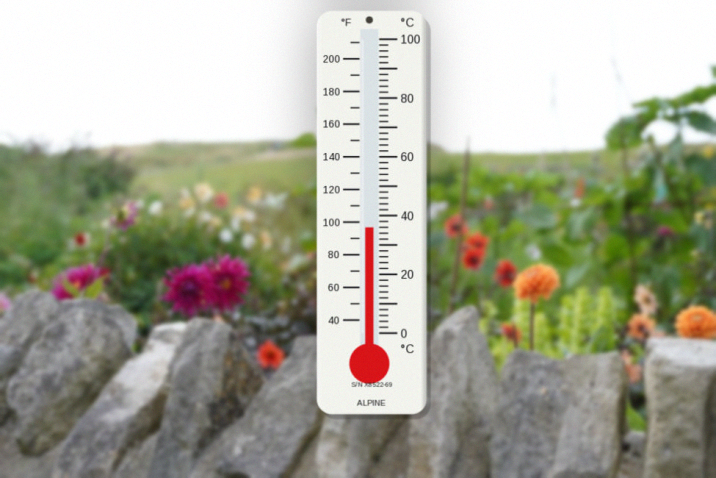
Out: value=36 unit=°C
